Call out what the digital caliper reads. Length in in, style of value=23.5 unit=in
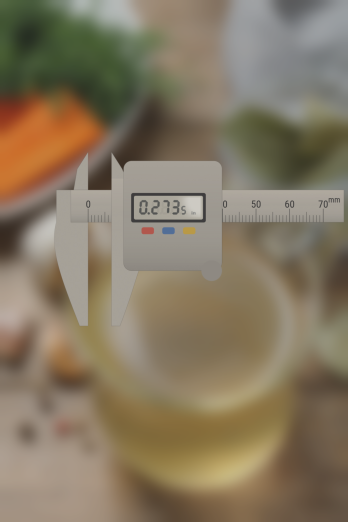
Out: value=0.2735 unit=in
